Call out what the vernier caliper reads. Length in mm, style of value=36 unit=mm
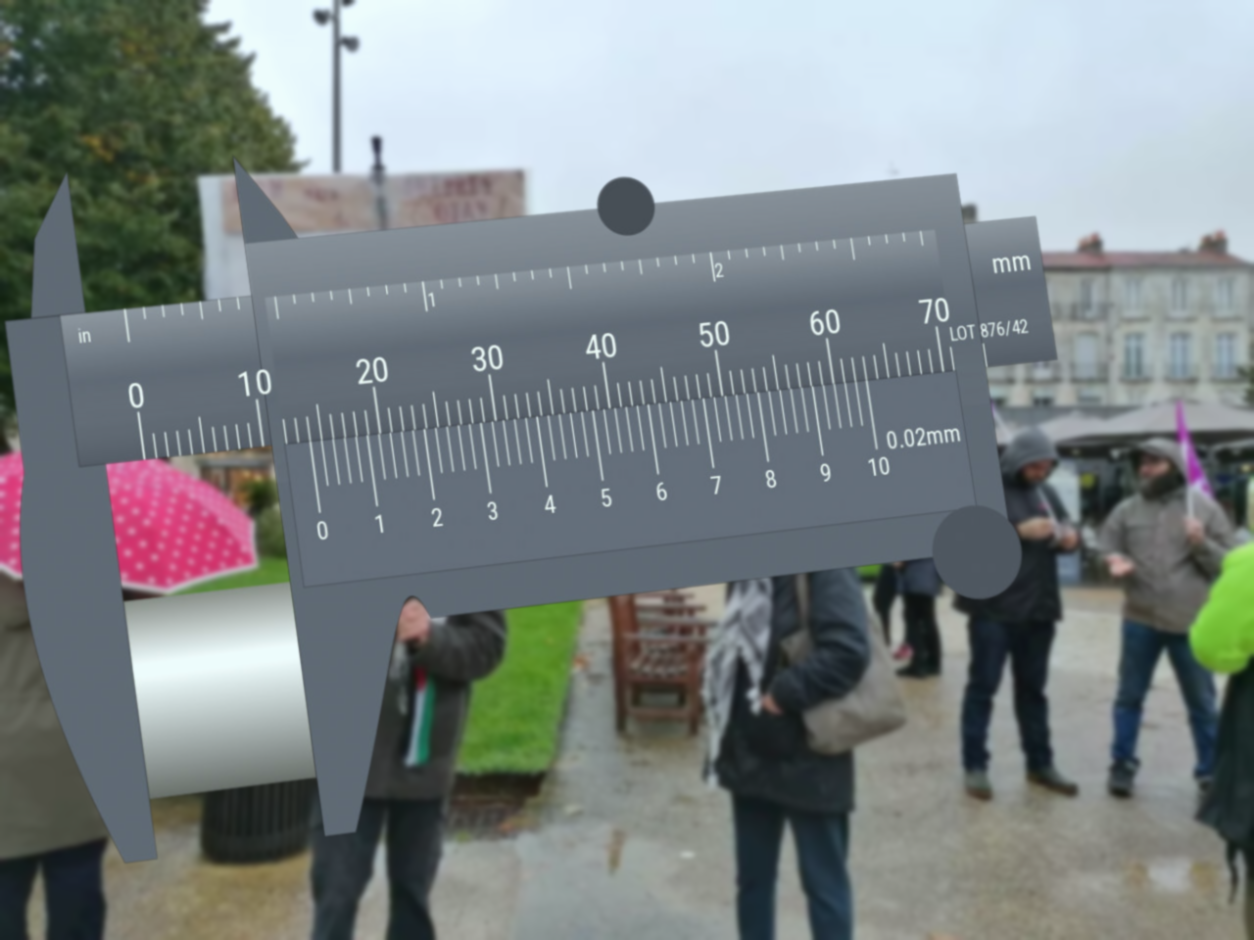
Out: value=14.0 unit=mm
